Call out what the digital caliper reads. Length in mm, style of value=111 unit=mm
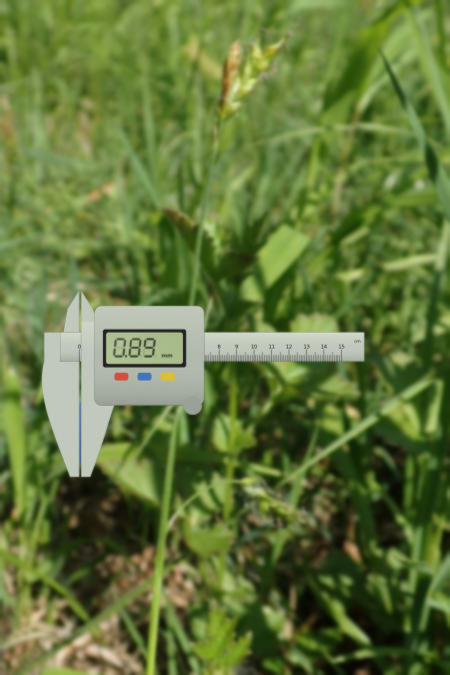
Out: value=0.89 unit=mm
